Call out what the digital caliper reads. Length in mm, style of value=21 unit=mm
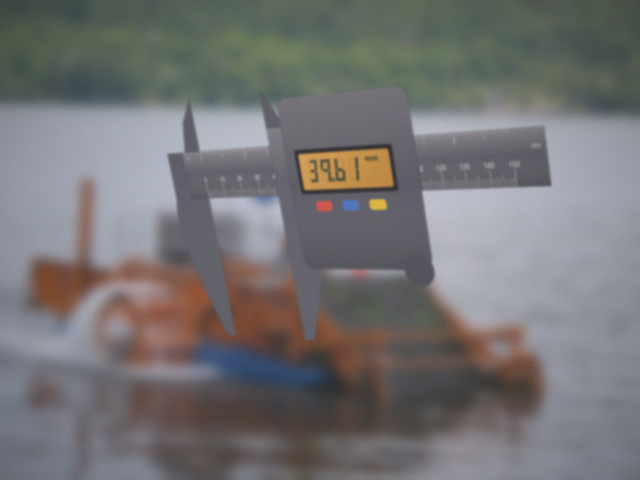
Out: value=39.61 unit=mm
